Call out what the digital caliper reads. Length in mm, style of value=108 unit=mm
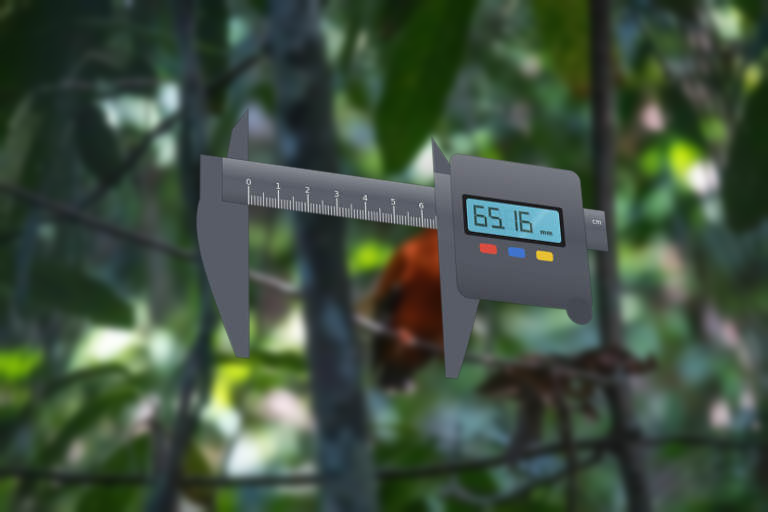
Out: value=65.16 unit=mm
